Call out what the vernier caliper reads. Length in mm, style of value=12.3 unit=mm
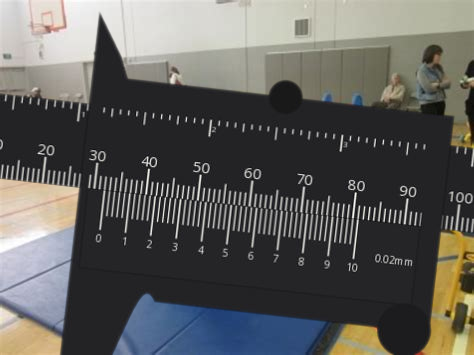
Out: value=32.0 unit=mm
